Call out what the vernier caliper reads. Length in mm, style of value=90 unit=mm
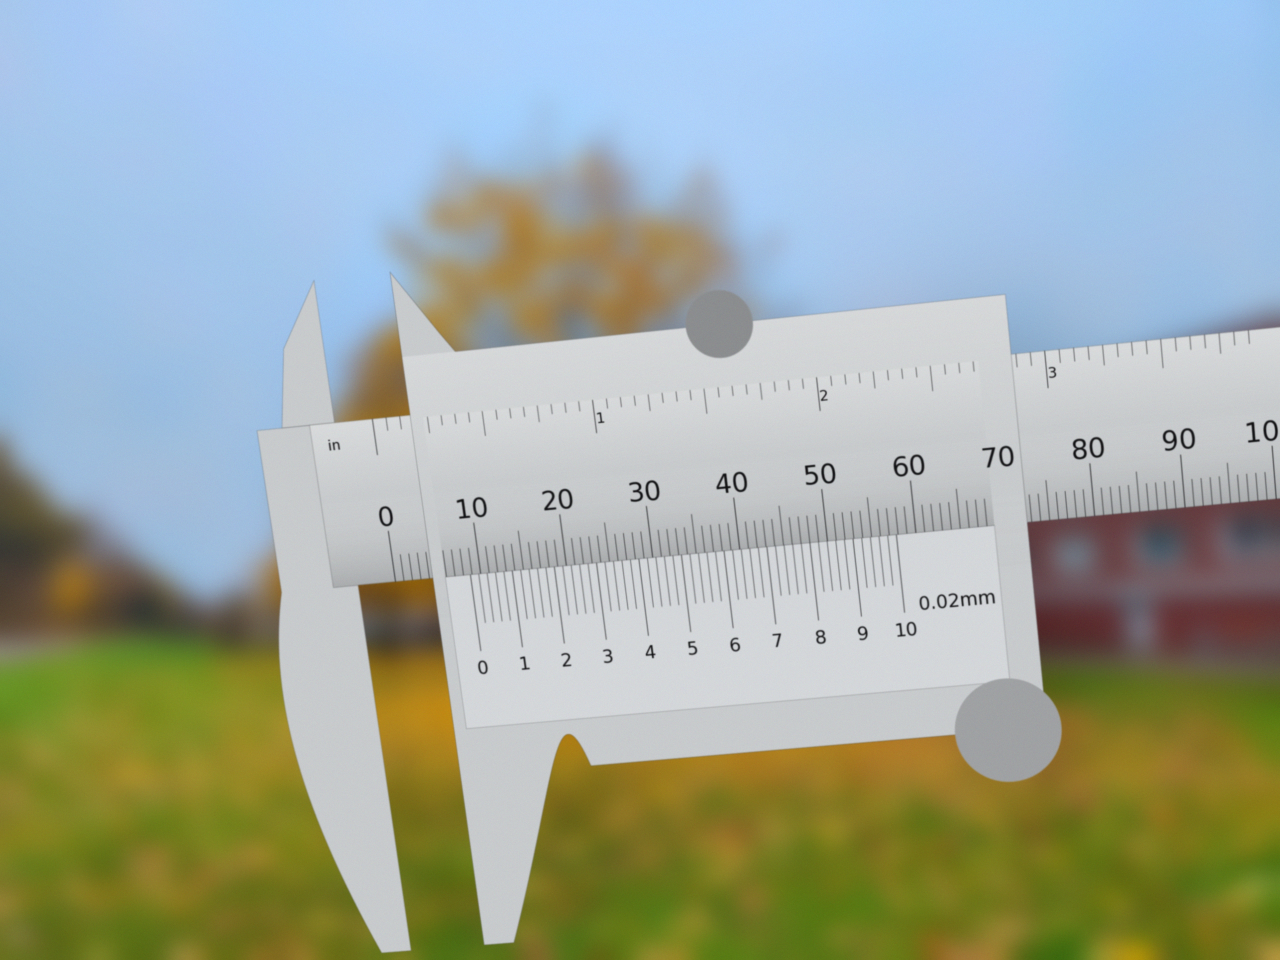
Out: value=8.8 unit=mm
